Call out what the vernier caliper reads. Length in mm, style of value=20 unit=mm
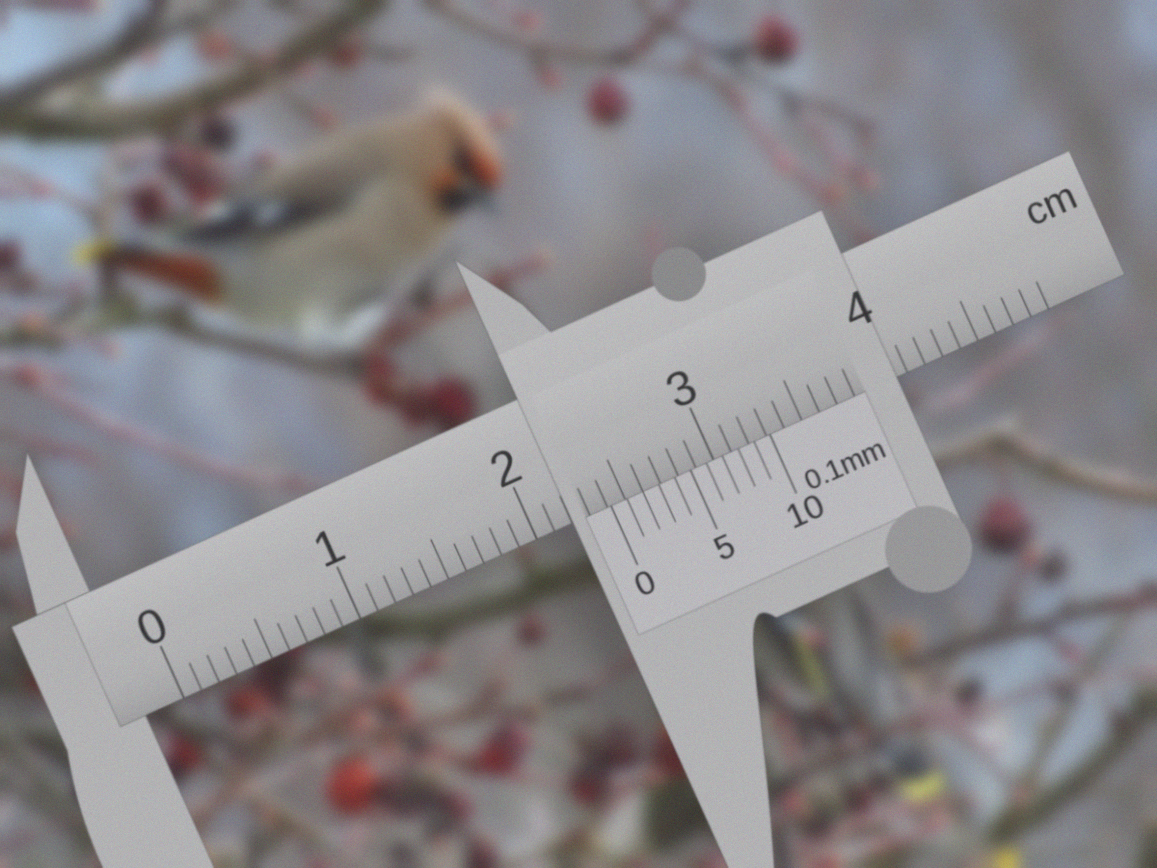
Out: value=24.2 unit=mm
